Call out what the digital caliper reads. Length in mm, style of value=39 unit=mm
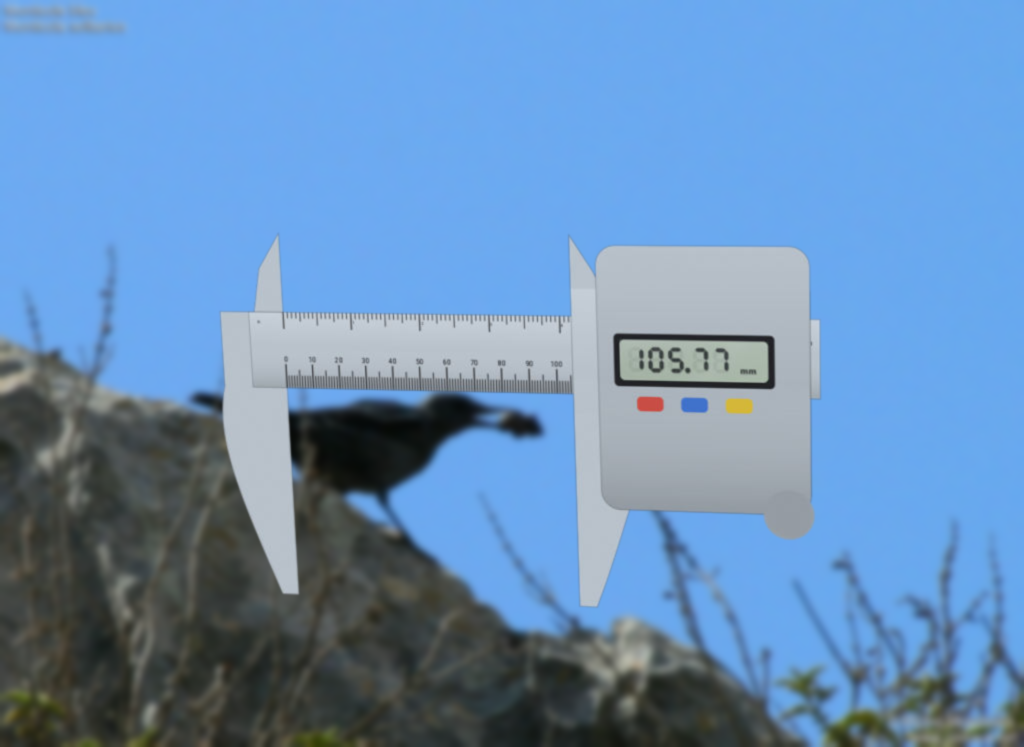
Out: value=105.77 unit=mm
